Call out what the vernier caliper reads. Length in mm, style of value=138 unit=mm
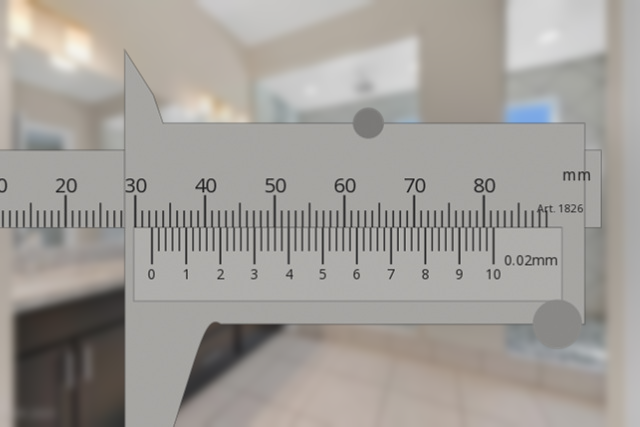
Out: value=32.4 unit=mm
